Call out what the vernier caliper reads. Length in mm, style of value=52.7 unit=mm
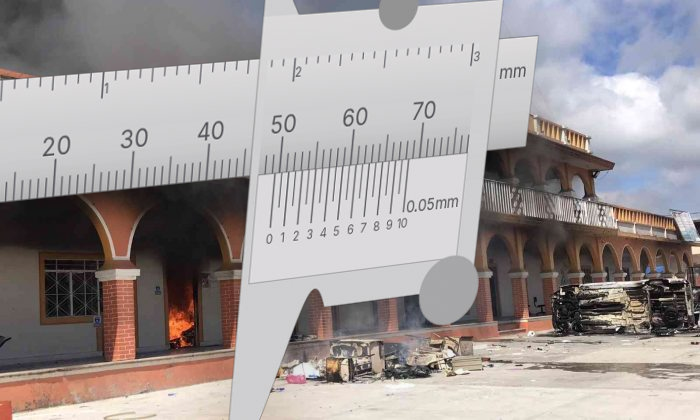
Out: value=49.4 unit=mm
